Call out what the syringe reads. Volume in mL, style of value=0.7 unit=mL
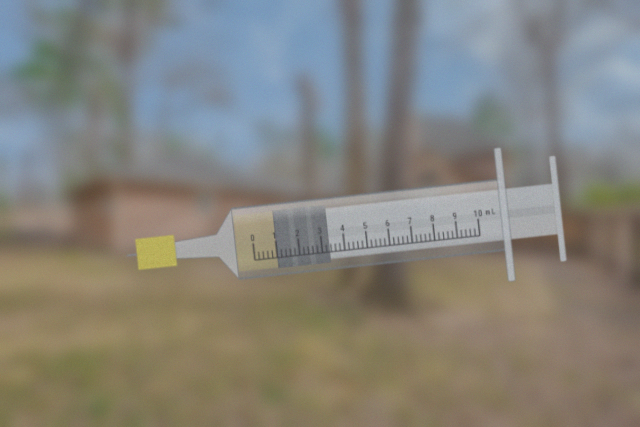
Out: value=1 unit=mL
